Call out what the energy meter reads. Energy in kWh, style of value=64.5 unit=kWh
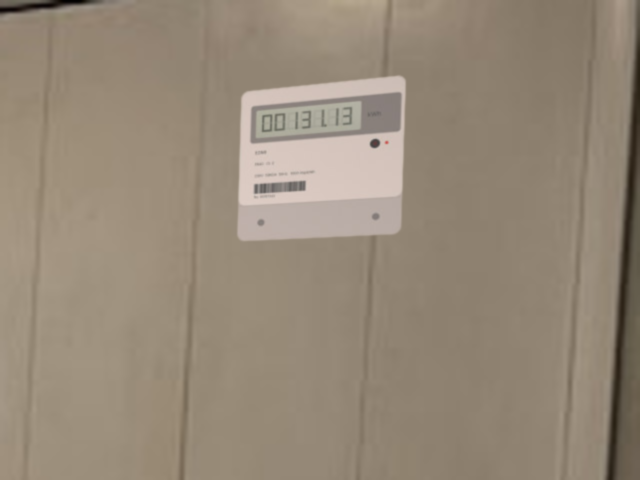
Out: value=131.13 unit=kWh
